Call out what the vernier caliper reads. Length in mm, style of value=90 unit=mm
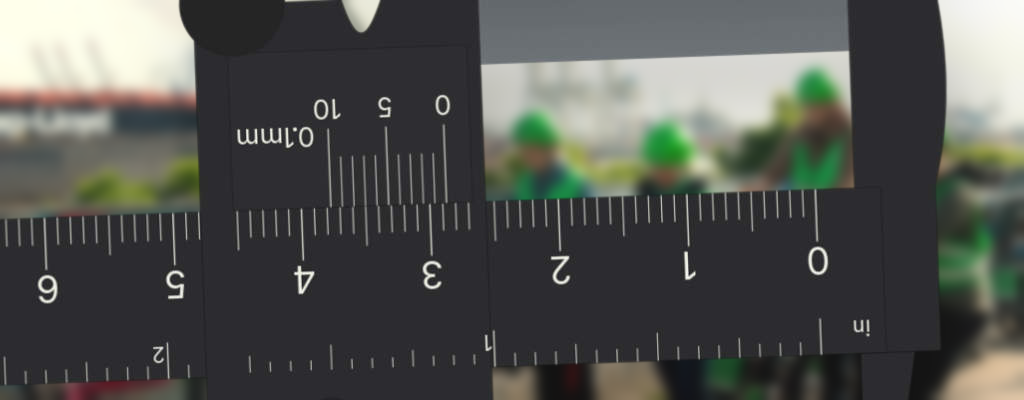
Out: value=28.7 unit=mm
